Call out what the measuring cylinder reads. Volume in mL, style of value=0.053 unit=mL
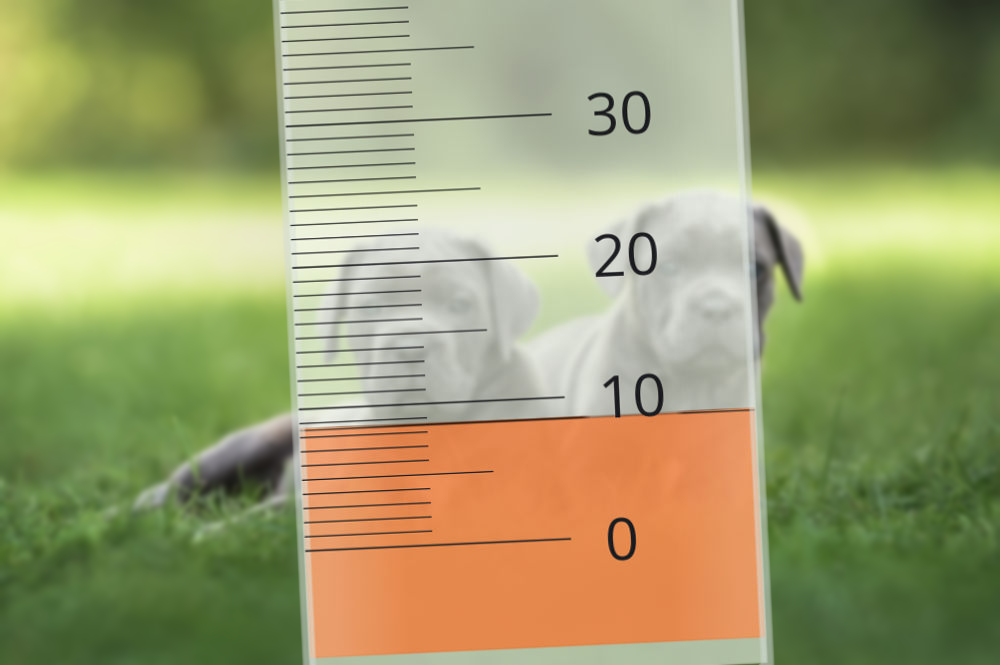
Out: value=8.5 unit=mL
